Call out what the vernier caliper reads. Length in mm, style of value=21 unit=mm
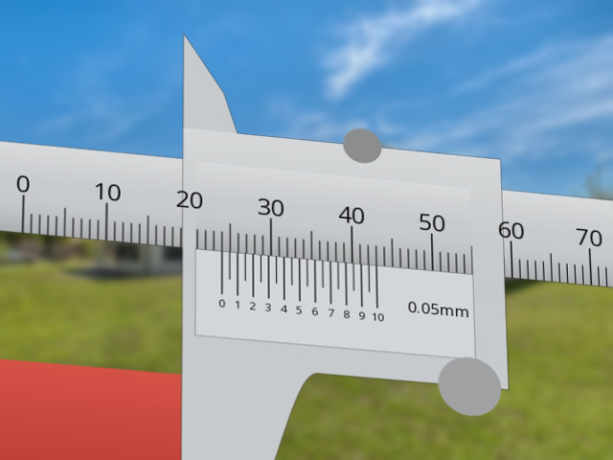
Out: value=24.0 unit=mm
